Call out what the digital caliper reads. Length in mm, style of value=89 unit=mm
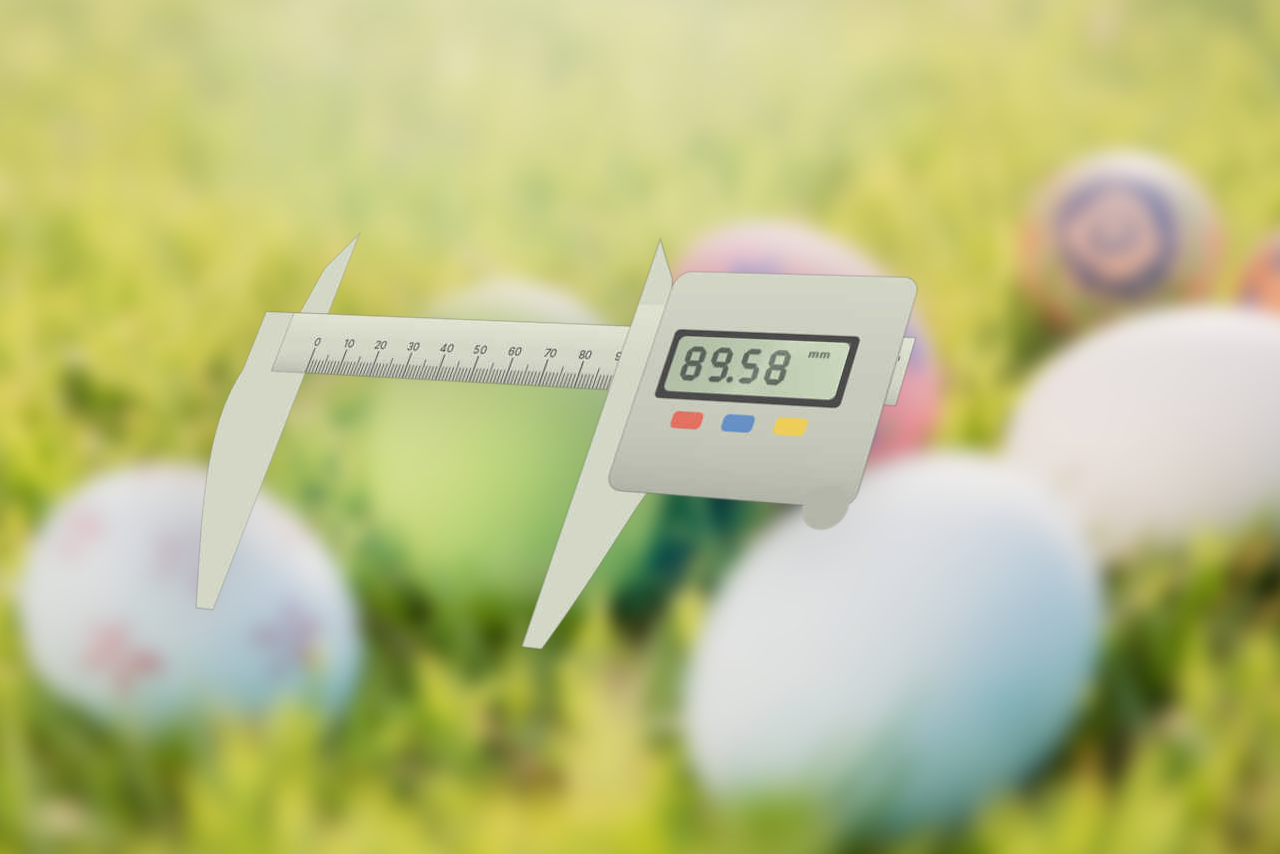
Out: value=89.58 unit=mm
